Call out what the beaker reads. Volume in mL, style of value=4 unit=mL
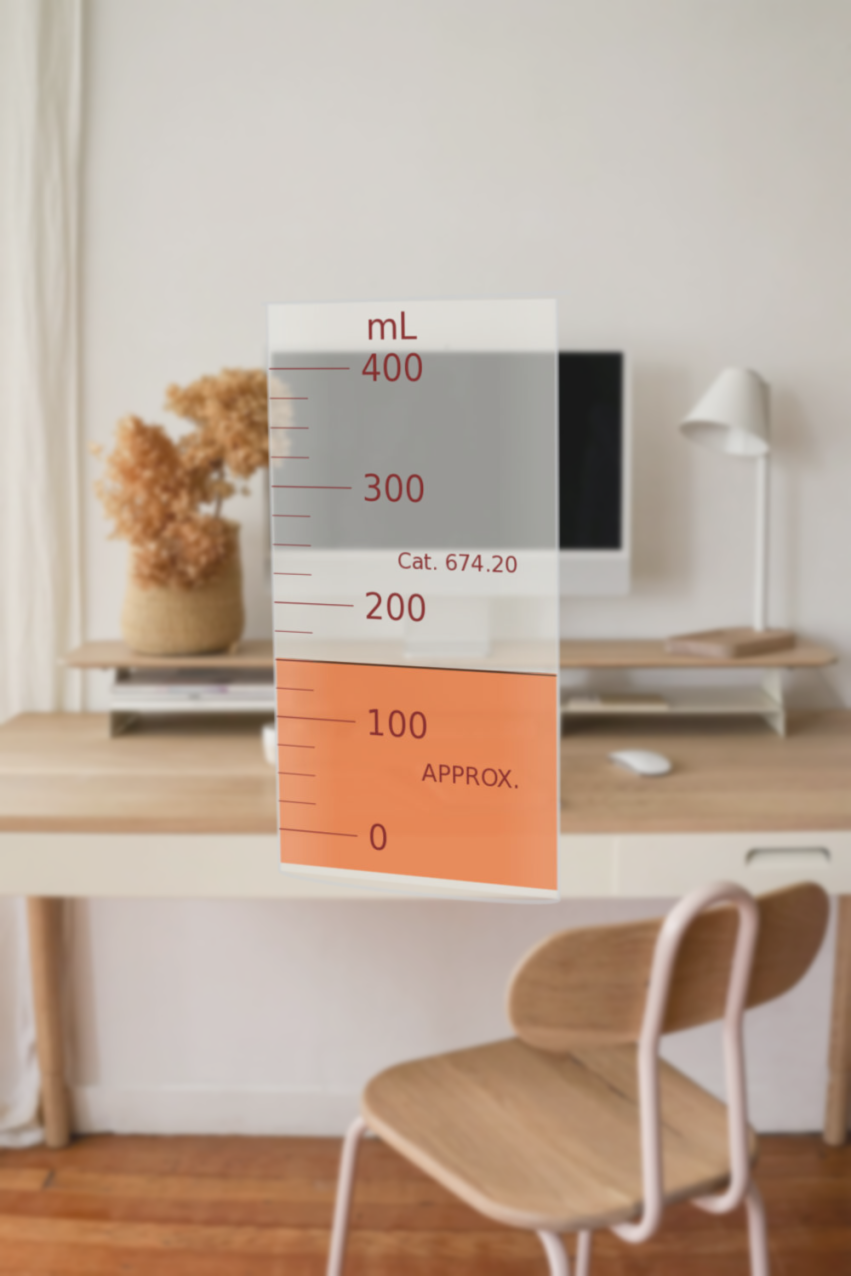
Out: value=150 unit=mL
